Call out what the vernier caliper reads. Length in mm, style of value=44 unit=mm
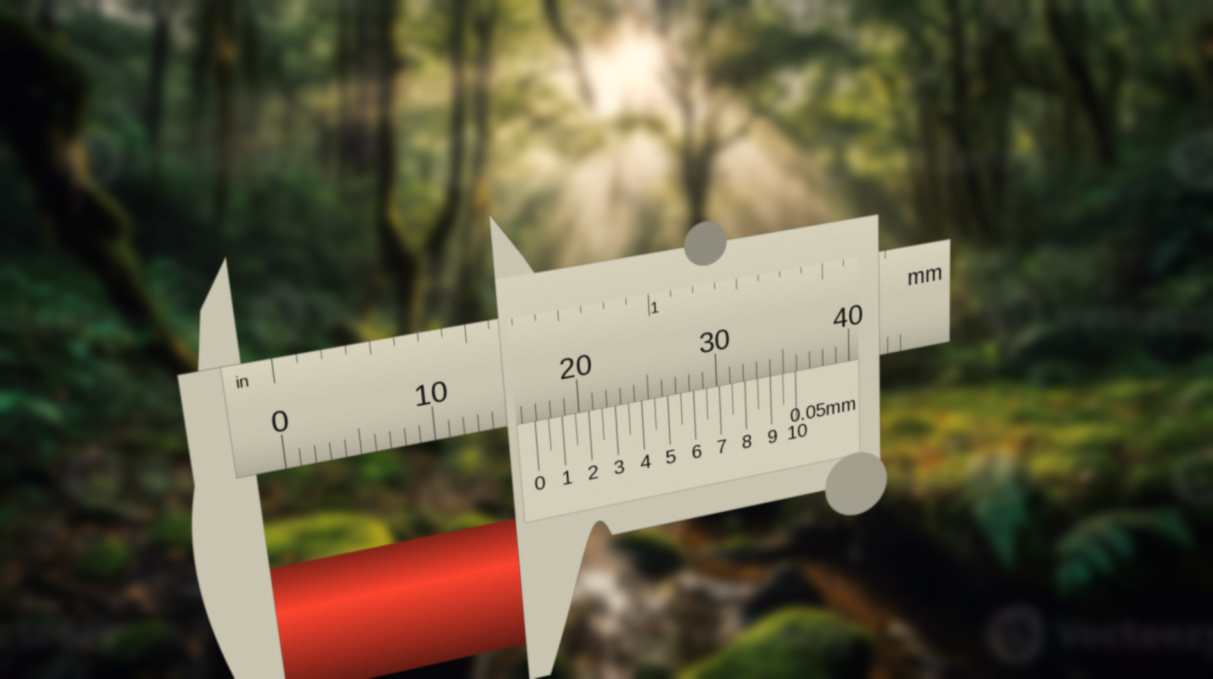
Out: value=16.9 unit=mm
